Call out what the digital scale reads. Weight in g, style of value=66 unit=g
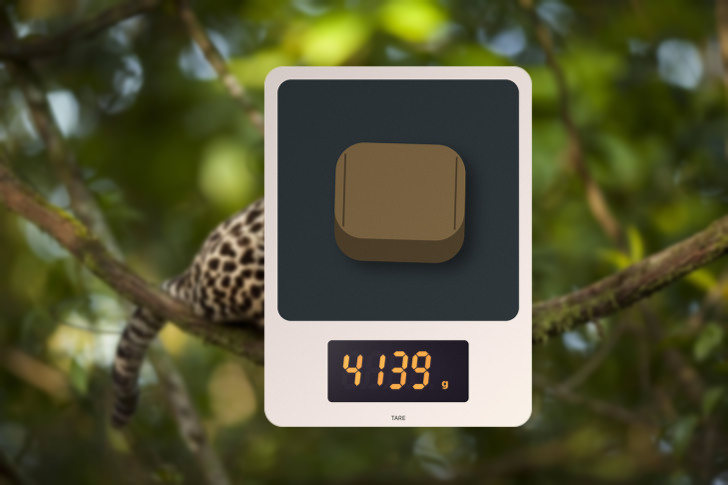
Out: value=4139 unit=g
